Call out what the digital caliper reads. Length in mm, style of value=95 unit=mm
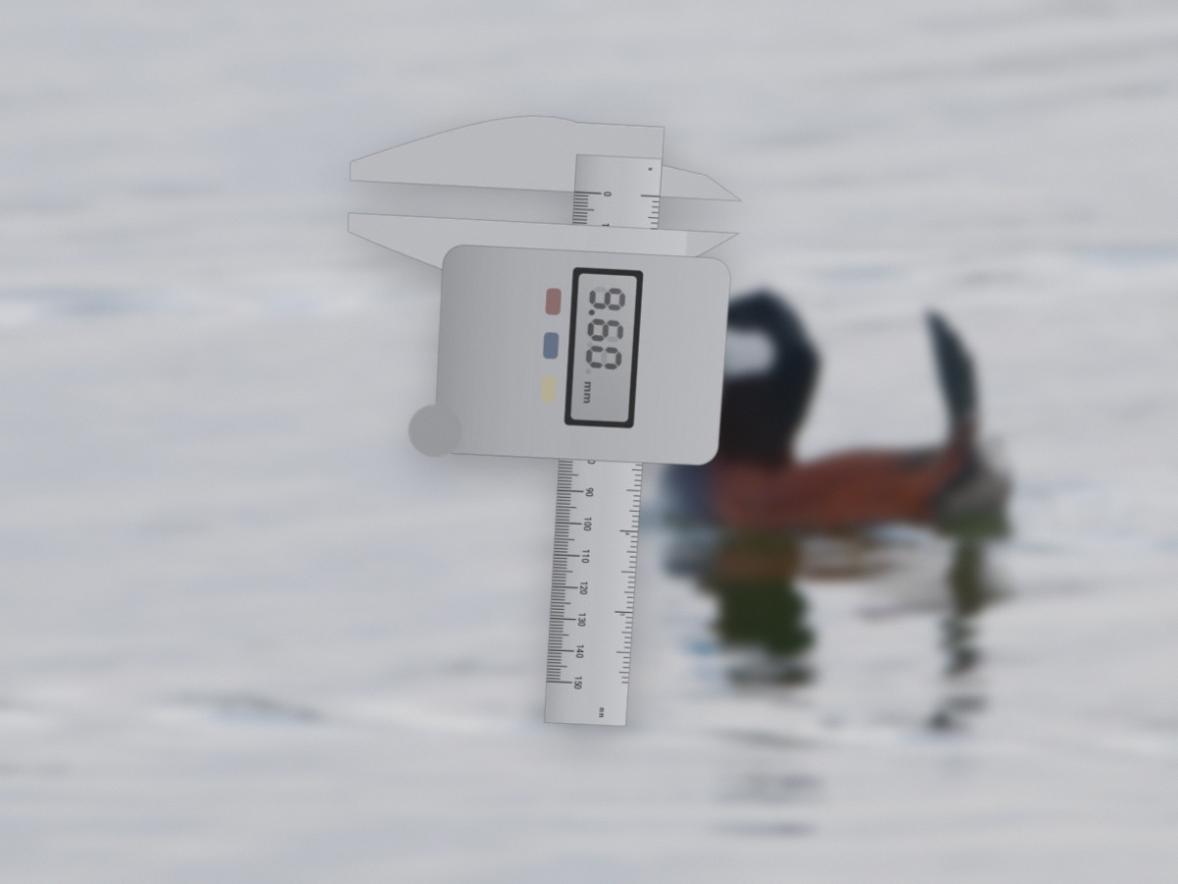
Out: value=9.60 unit=mm
